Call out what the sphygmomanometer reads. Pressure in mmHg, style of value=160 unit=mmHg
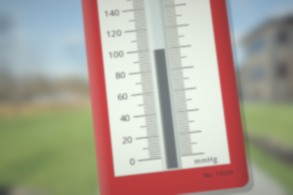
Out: value=100 unit=mmHg
